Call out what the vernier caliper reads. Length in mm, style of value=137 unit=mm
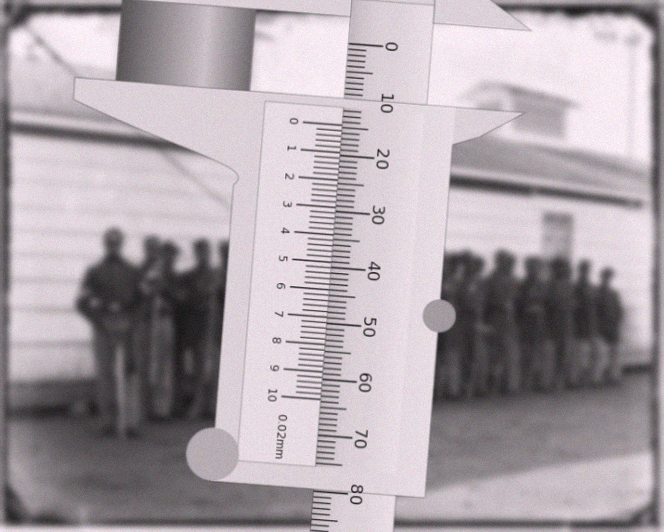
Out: value=14.6 unit=mm
